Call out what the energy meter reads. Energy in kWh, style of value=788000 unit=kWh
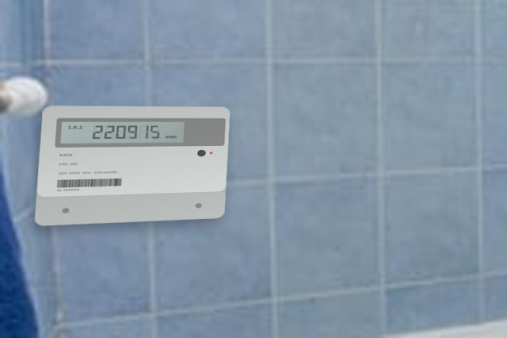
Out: value=220915 unit=kWh
